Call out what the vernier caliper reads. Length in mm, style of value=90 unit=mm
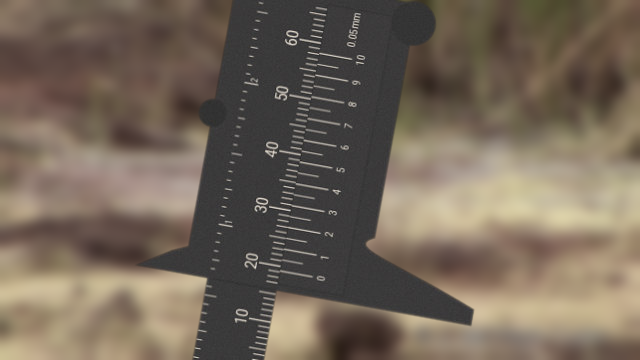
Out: value=19.2 unit=mm
